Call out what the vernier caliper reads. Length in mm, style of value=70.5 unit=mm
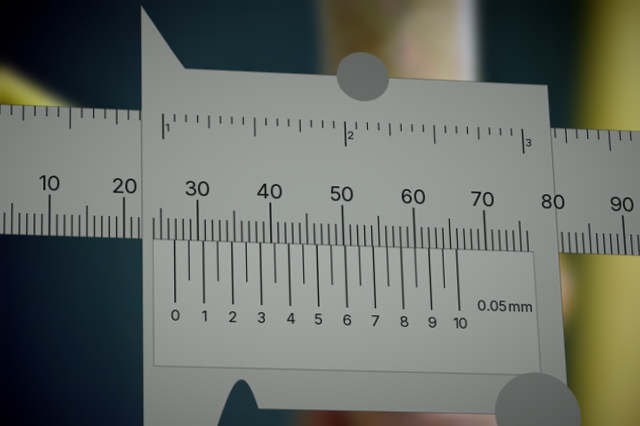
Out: value=26.8 unit=mm
